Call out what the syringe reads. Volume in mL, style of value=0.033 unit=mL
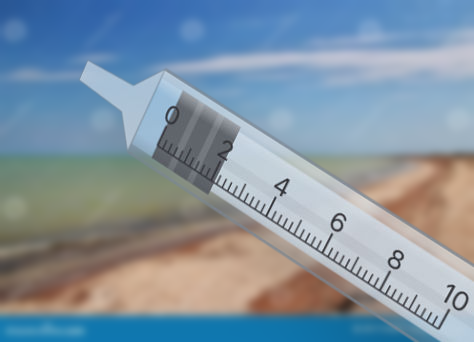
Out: value=0 unit=mL
